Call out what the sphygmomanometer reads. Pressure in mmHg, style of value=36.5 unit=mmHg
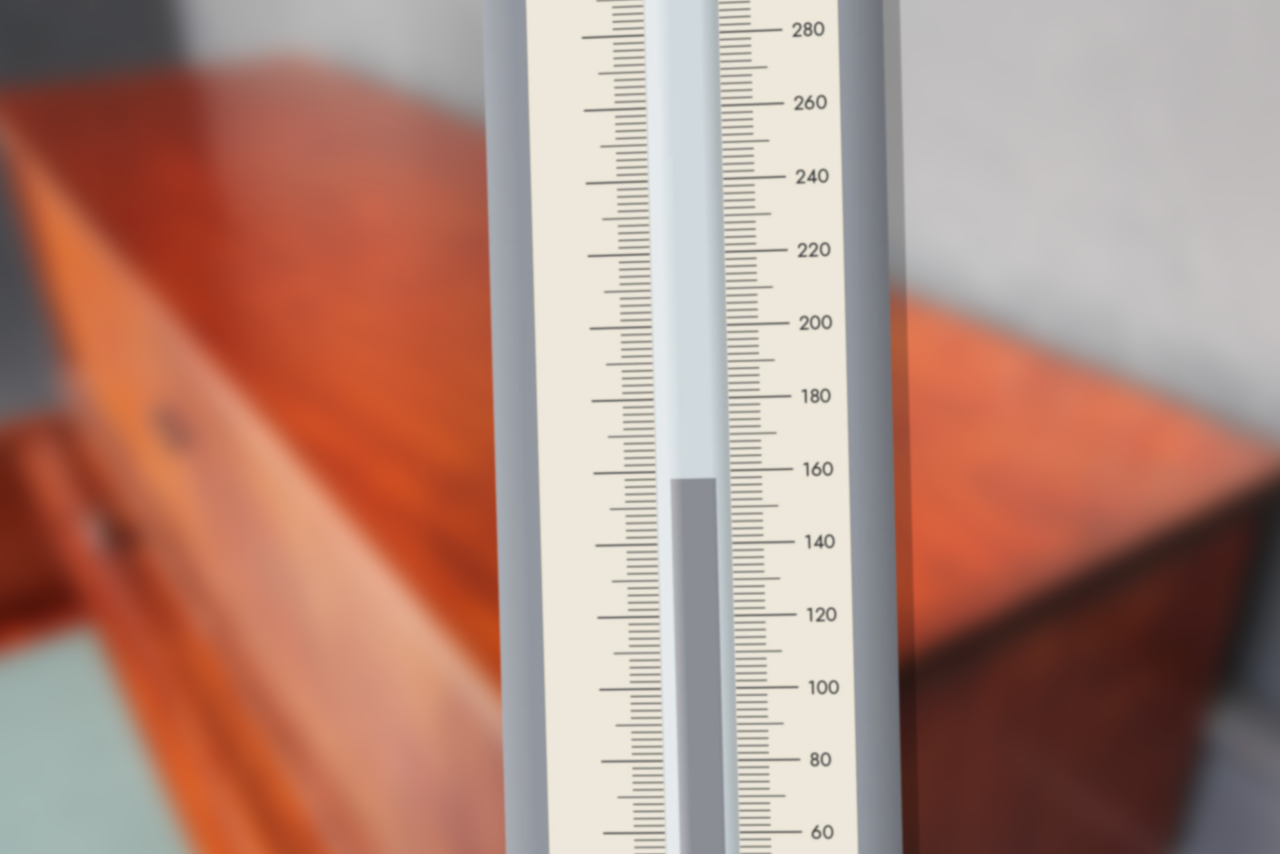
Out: value=158 unit=mmHg
